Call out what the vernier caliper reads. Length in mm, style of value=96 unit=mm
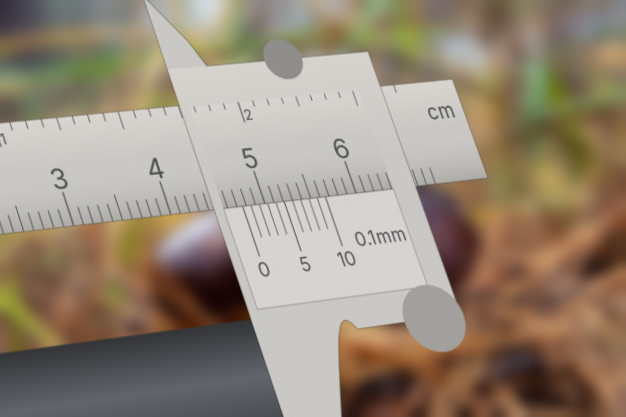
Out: value=47.6 unit=mm
